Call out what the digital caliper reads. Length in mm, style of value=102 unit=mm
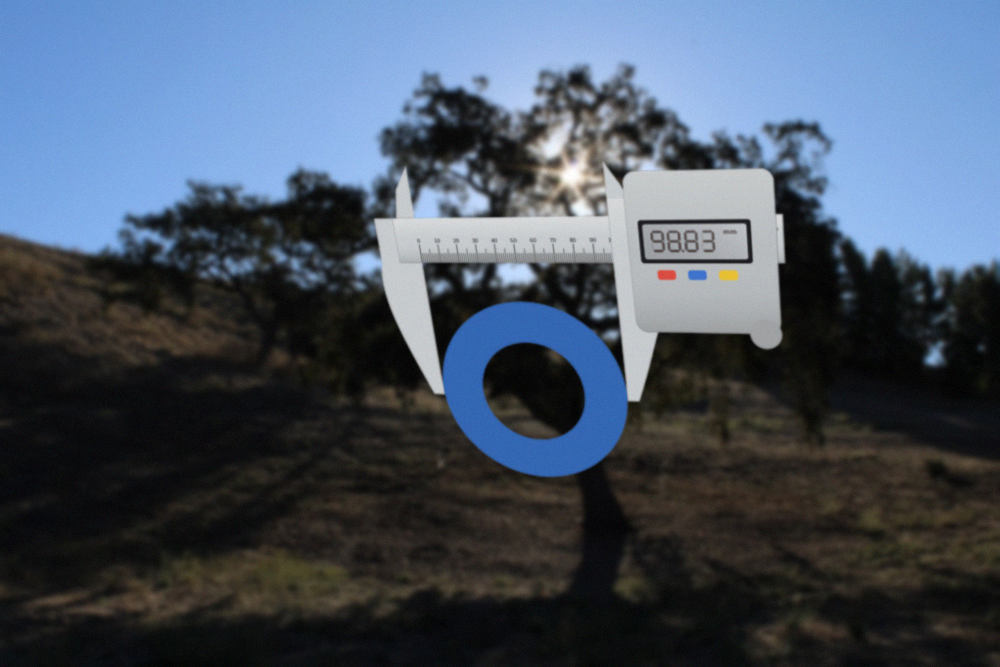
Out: value=98.83 unit=mm
